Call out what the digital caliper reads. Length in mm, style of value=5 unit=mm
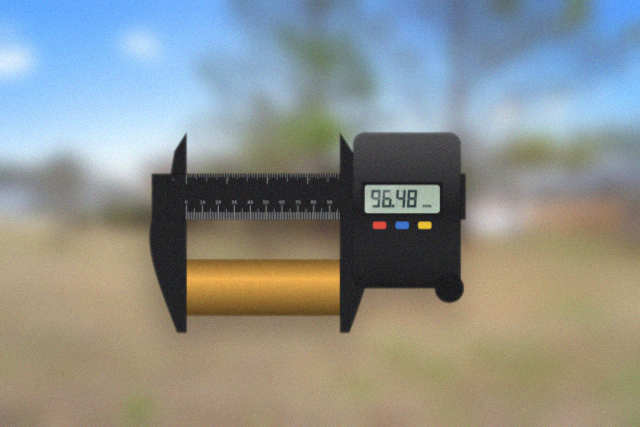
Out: value=96.48 unit=mm
